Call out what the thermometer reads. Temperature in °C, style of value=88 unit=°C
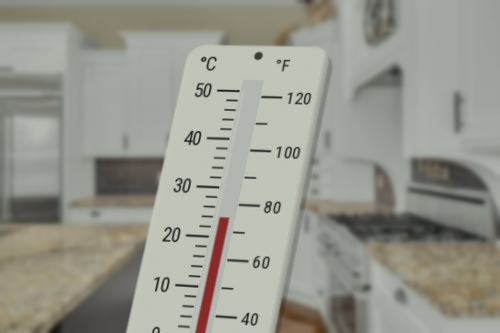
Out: value=24 unit=°C
